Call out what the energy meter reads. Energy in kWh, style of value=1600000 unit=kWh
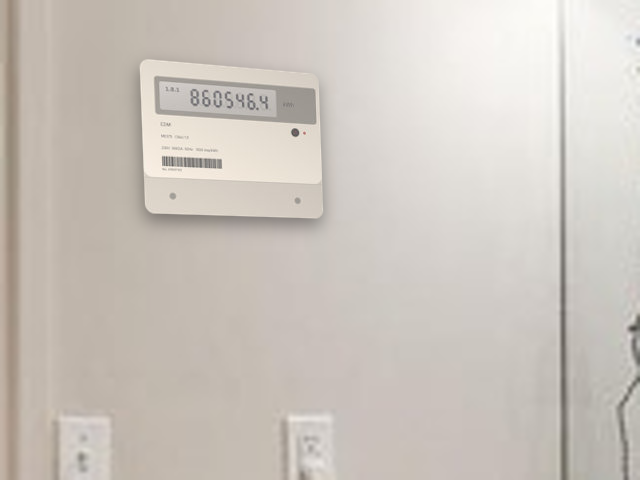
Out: value=860546.4 unit=kWh
